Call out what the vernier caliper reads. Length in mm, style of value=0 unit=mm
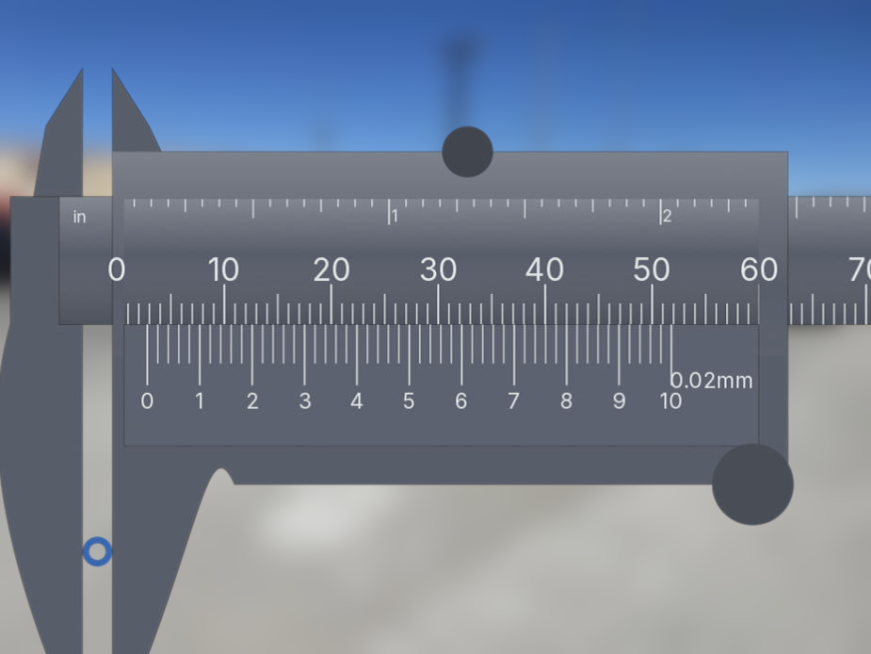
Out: value=2.8 unit=mm
